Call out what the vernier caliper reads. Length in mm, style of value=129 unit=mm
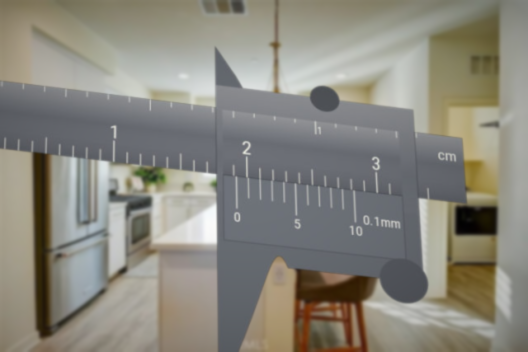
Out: value=19.2 unit=mm
